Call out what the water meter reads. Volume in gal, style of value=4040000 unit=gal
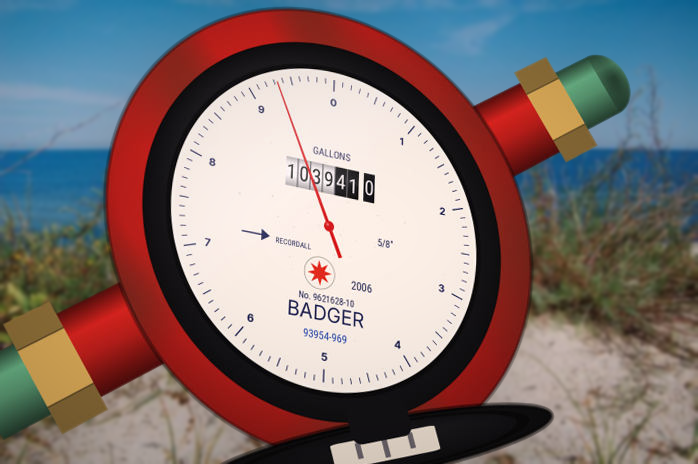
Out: value=1039409.3 unit=gal
